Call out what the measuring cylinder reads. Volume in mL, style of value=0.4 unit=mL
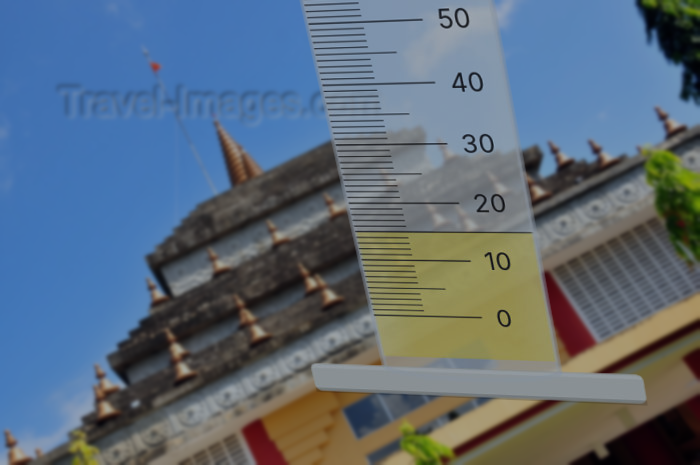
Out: value=15 unit=mL
